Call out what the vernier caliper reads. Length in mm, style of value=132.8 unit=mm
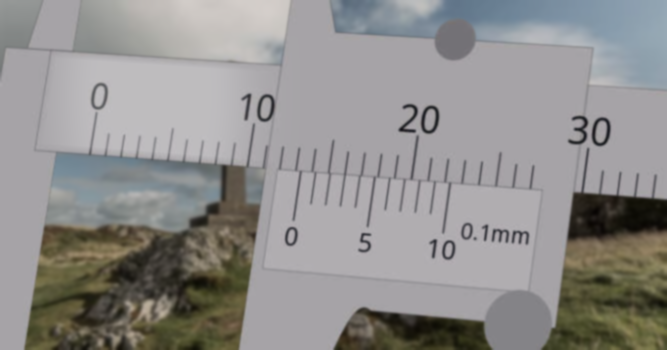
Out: value=13.3 unit=mm
